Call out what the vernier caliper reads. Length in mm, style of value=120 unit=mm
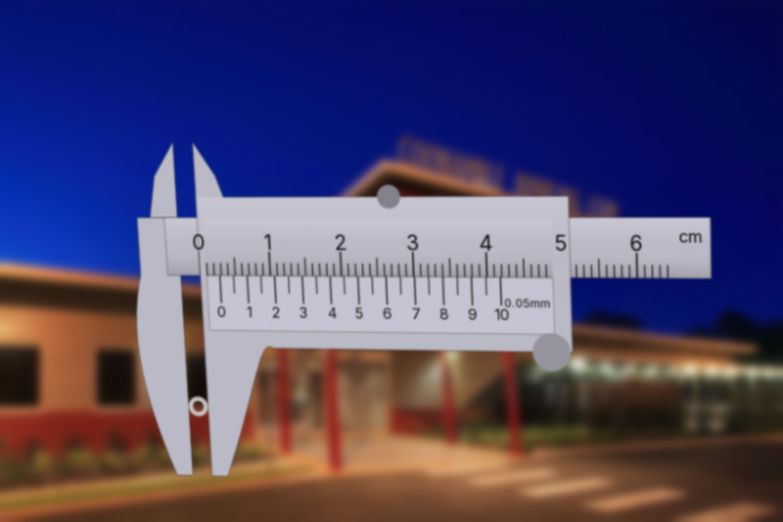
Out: value=2.8 unit=mm
